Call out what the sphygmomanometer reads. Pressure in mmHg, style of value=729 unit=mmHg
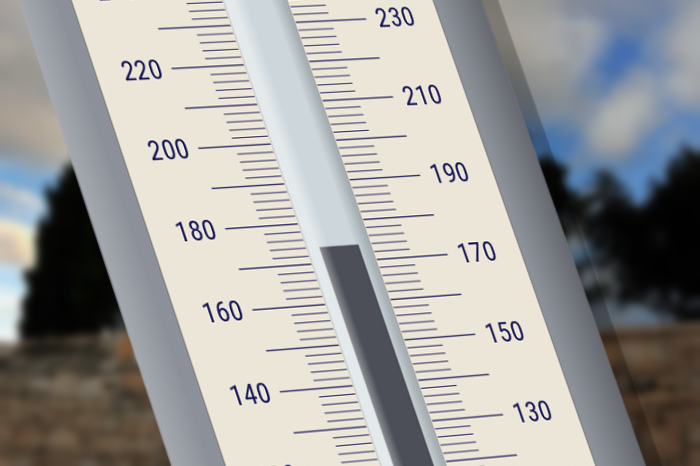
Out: value=174 unit=mmHg
